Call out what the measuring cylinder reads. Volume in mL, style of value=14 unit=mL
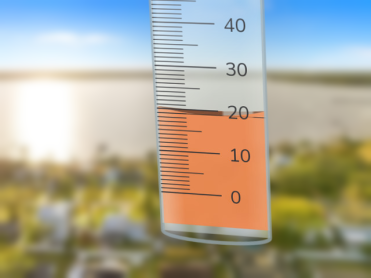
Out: value=19 unit=mL
